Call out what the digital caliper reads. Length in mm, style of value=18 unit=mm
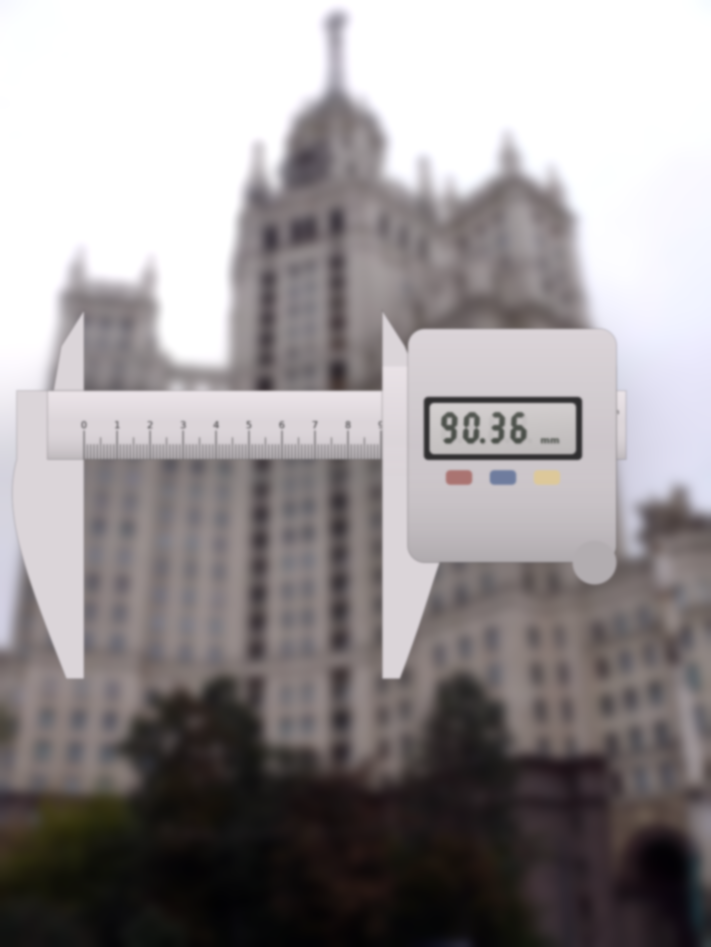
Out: value=90.36 unit=mm
